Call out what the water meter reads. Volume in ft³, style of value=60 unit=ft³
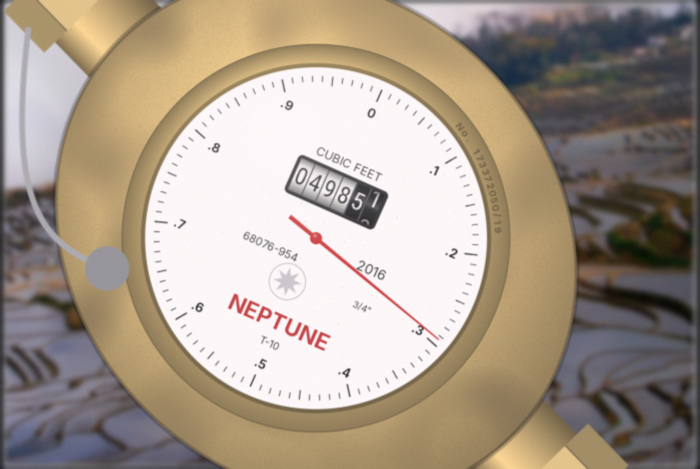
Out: value=49851.29 unit=ft³
